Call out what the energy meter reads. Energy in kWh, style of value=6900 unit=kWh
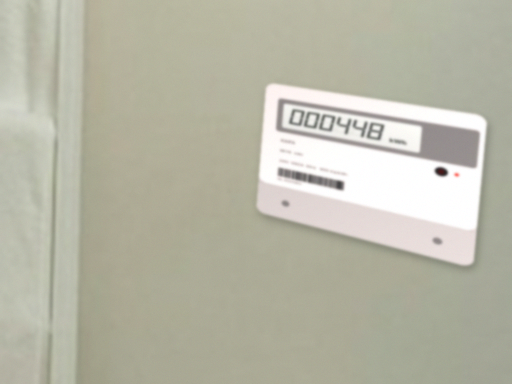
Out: value=448 unit=kWh
